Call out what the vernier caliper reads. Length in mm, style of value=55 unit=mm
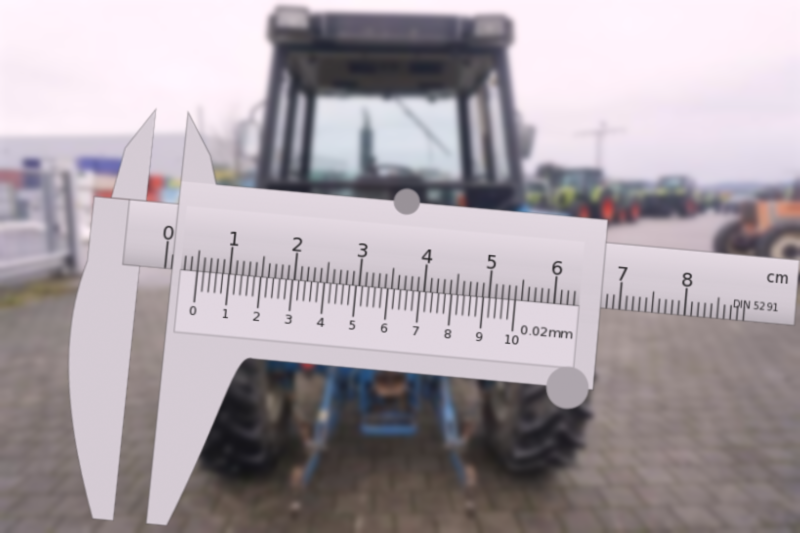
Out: value=5.0 unit=mm
